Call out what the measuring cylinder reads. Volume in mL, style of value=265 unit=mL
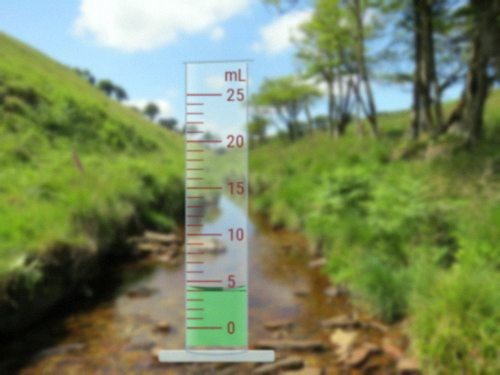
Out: value=4 unit=mL
